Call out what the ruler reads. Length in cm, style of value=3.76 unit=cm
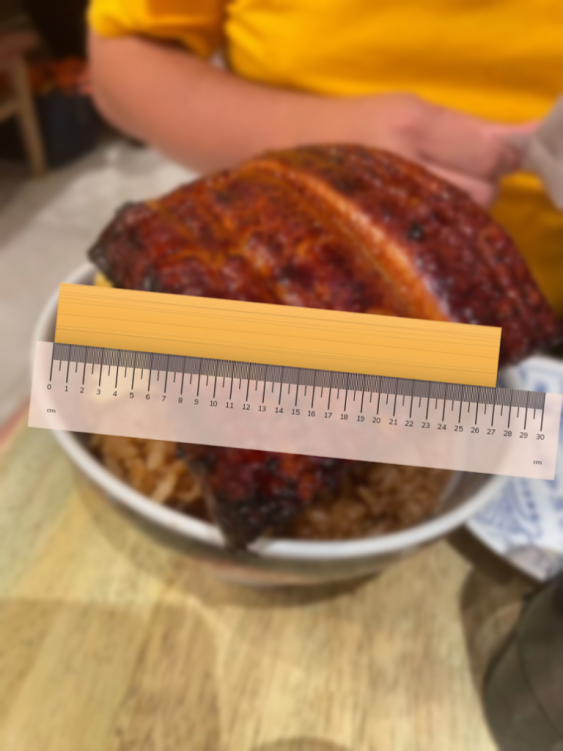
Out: value=27 unit=cm
